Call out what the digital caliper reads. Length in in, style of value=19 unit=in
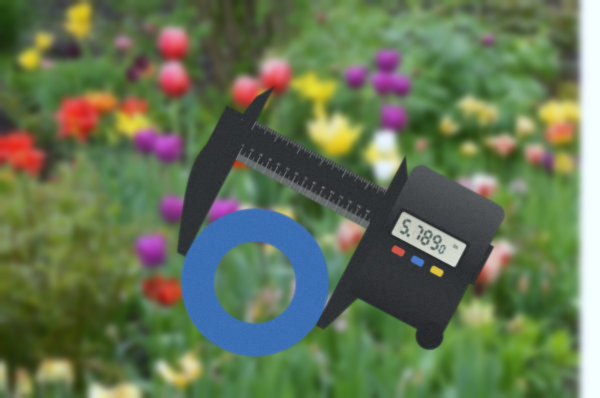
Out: value=5.7890 unit=in
